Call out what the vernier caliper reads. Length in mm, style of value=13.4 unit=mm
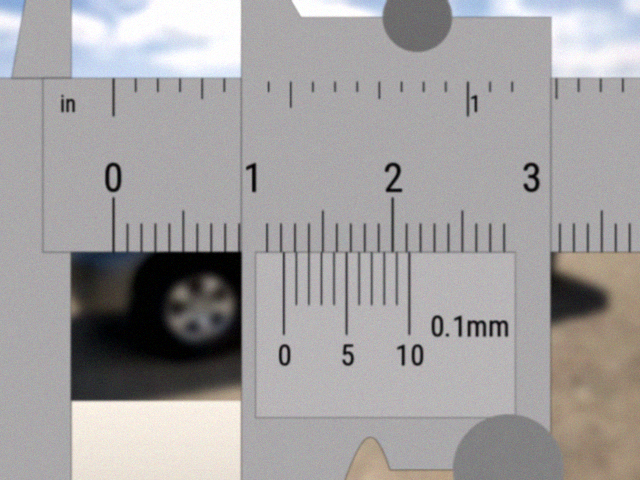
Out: value=12.2 unit=mm
